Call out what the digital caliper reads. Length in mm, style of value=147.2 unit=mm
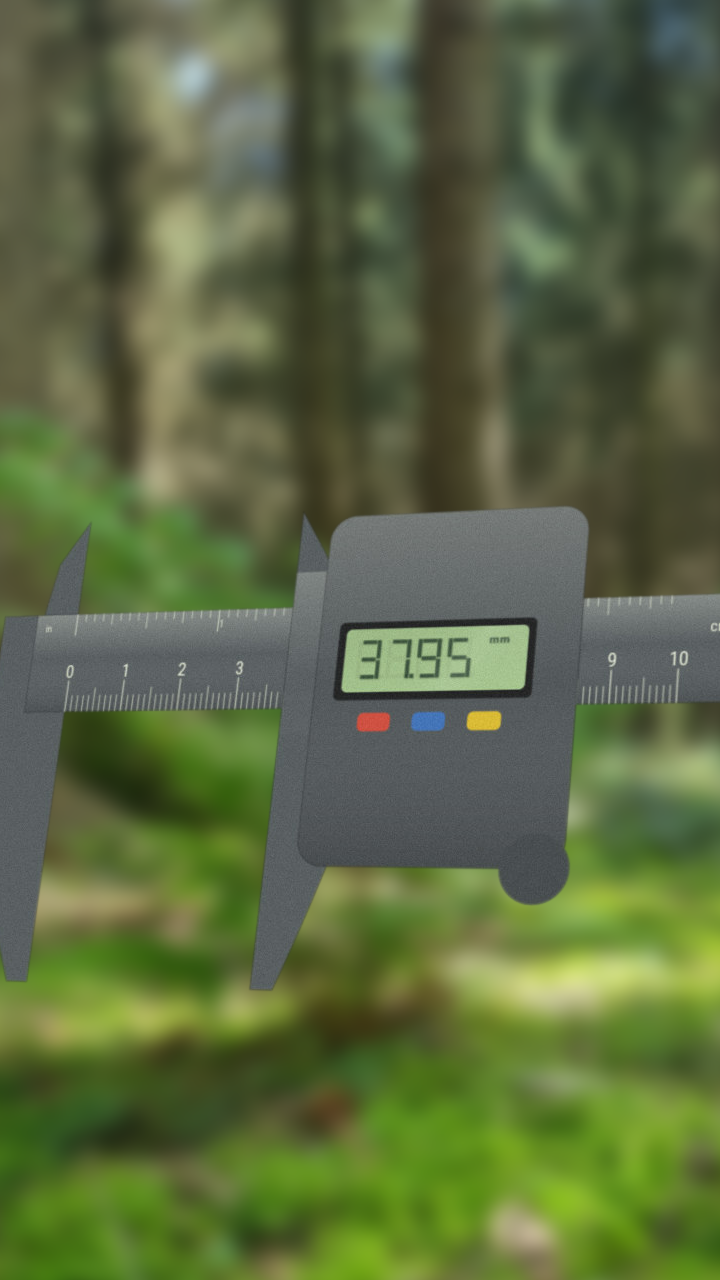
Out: value=37.95 unit=mm
